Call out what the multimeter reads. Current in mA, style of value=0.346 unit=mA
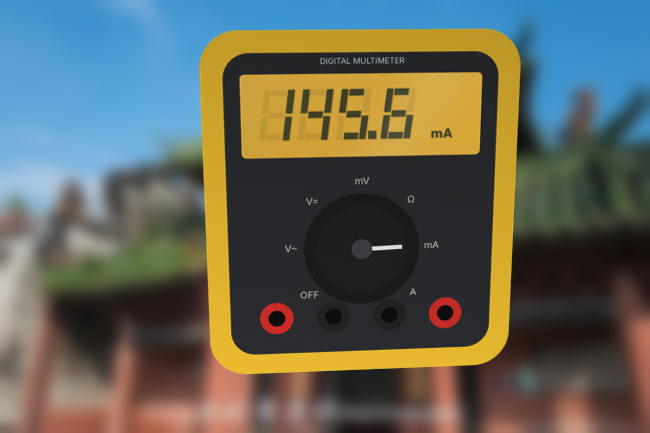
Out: value=145.6 unit=mA
